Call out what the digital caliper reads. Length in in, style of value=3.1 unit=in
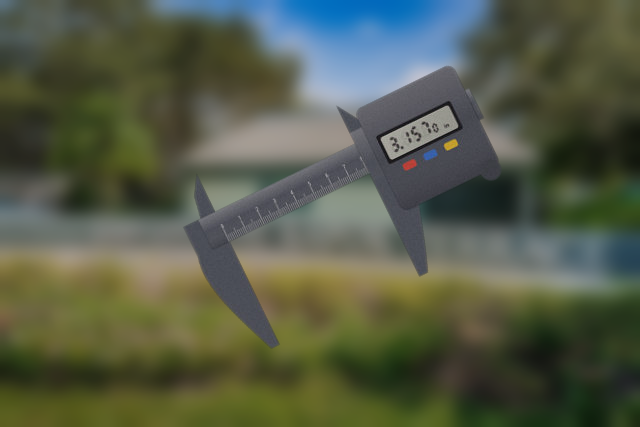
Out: value=3.1570 unit=in
